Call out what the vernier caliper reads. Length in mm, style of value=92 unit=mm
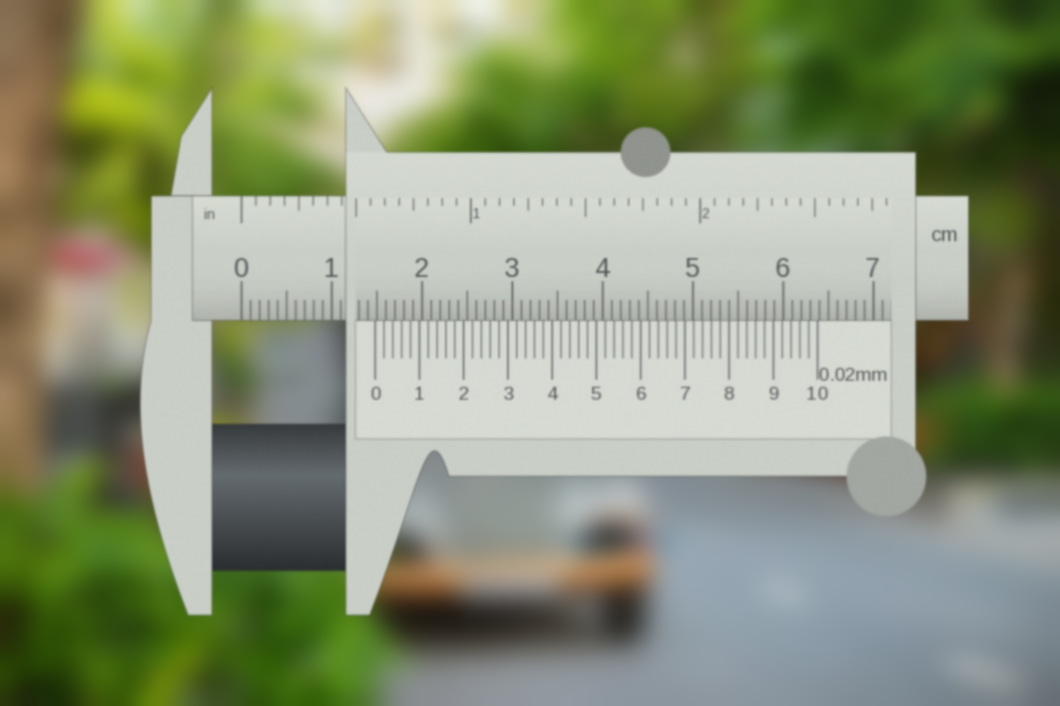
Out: value=14.8 unit=mm
